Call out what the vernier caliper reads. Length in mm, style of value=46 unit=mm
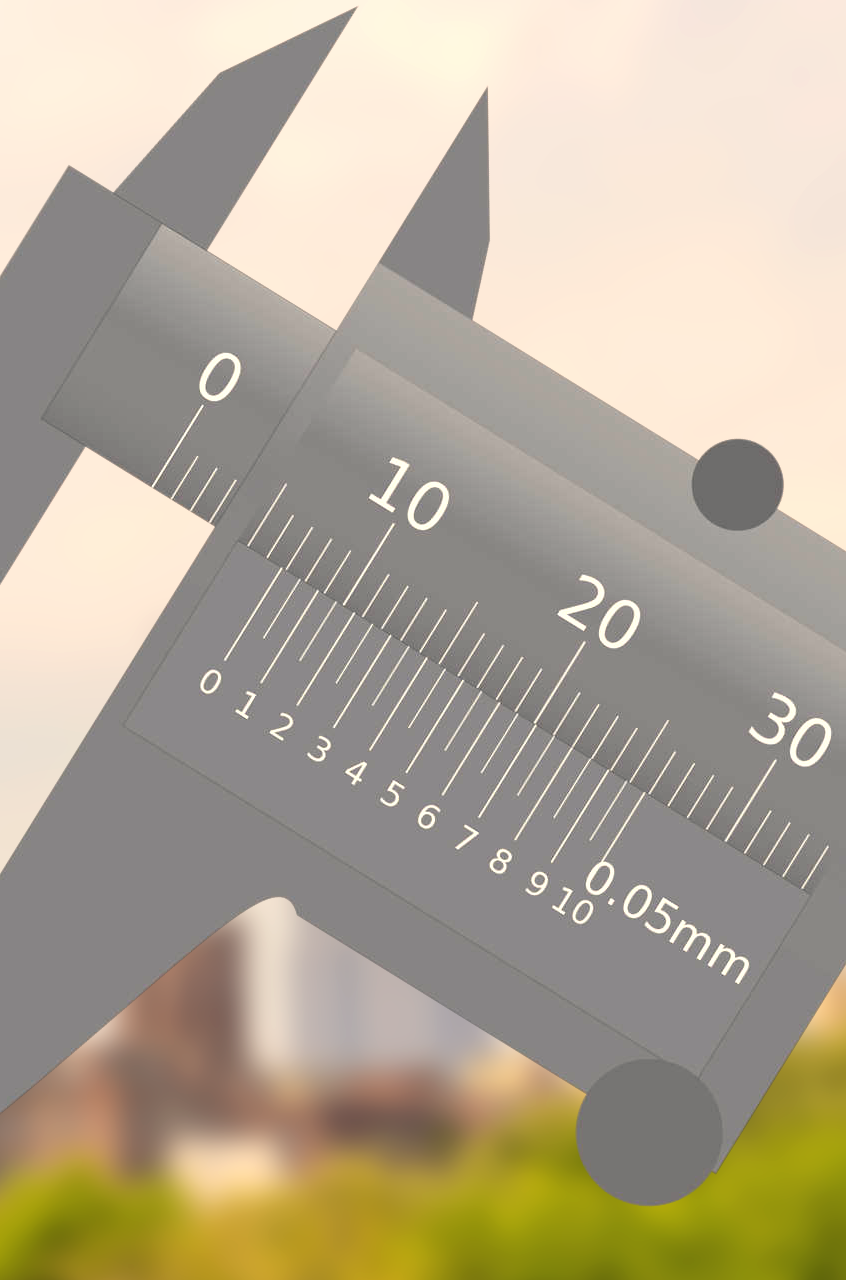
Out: value=6.8 unit=mm
